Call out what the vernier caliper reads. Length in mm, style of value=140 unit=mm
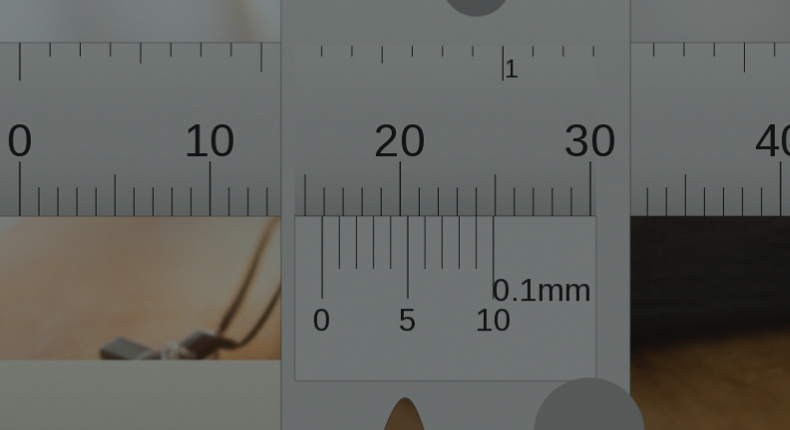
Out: value=15.9 unit=mm
